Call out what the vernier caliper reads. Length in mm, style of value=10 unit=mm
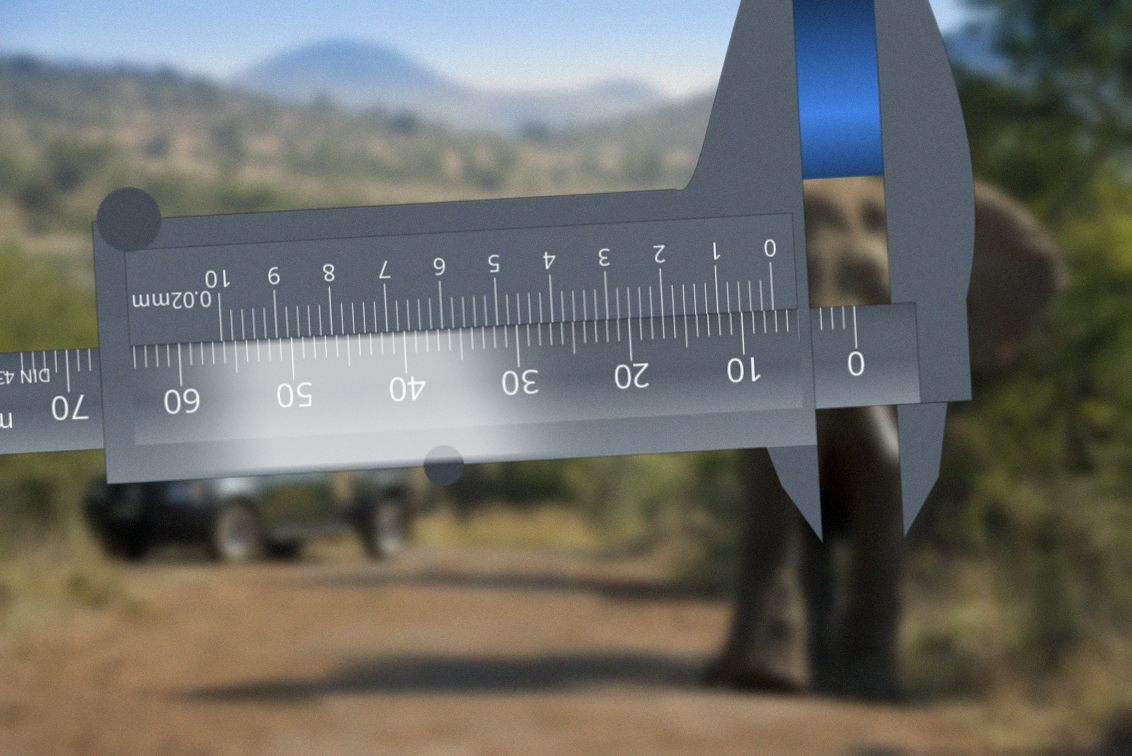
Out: value=7.2 unit=mm
